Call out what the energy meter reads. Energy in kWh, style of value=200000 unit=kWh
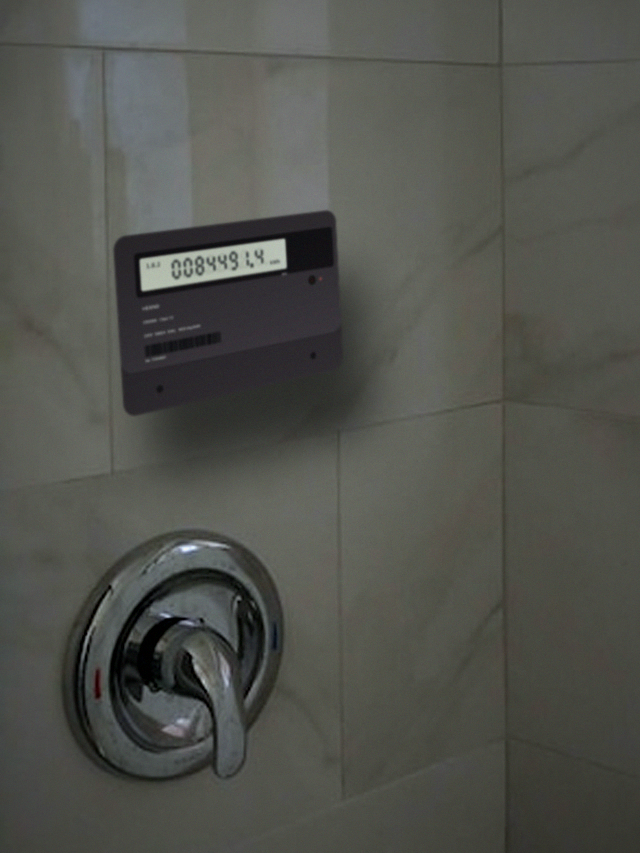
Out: value=84491.4 unit=kWh
